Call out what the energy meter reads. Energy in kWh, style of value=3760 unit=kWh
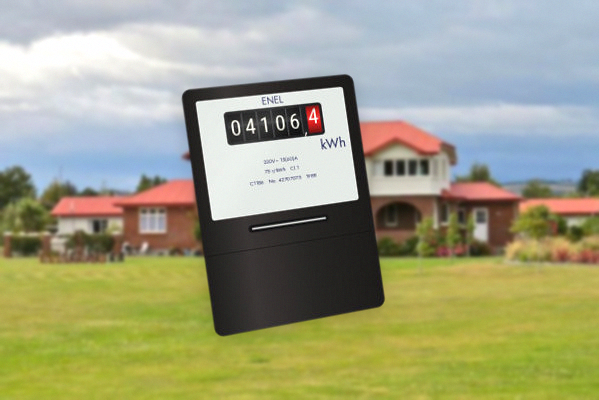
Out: value=4106.4 unit=kWh
